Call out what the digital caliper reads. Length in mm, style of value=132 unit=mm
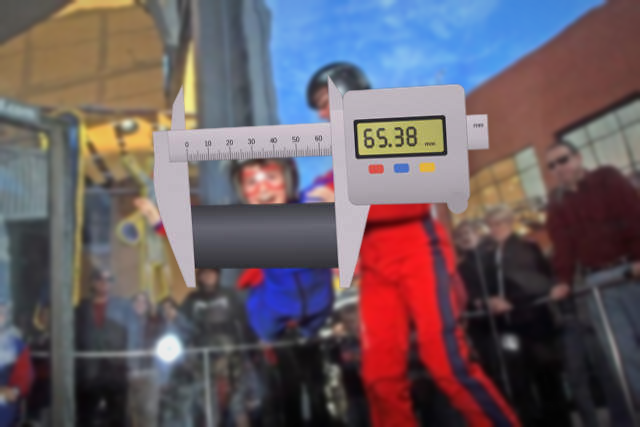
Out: value=65.38 unit=mm
